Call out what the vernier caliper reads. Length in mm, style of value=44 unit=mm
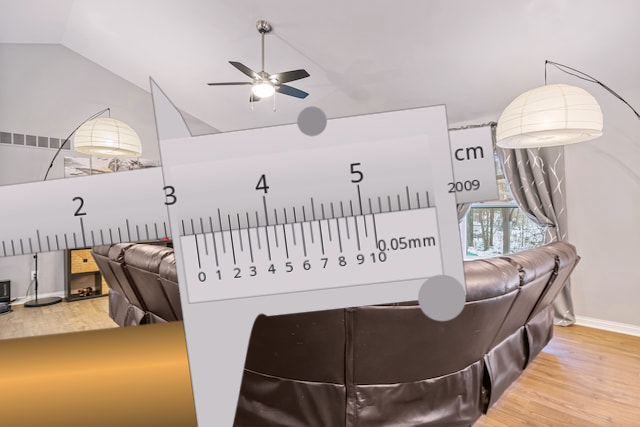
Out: value=32.2 unit=mm
